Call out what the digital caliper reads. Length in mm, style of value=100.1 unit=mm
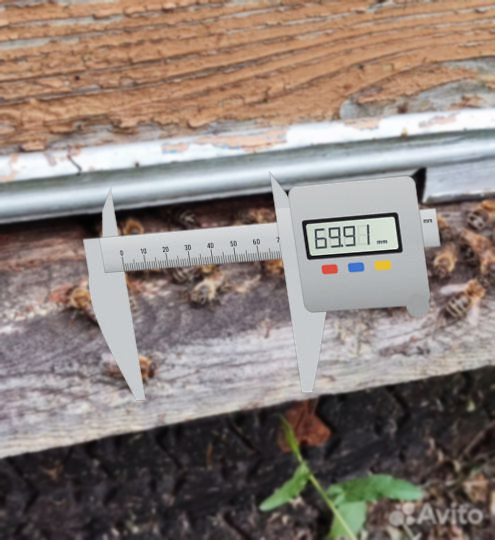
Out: value=69.91 unit=mm
